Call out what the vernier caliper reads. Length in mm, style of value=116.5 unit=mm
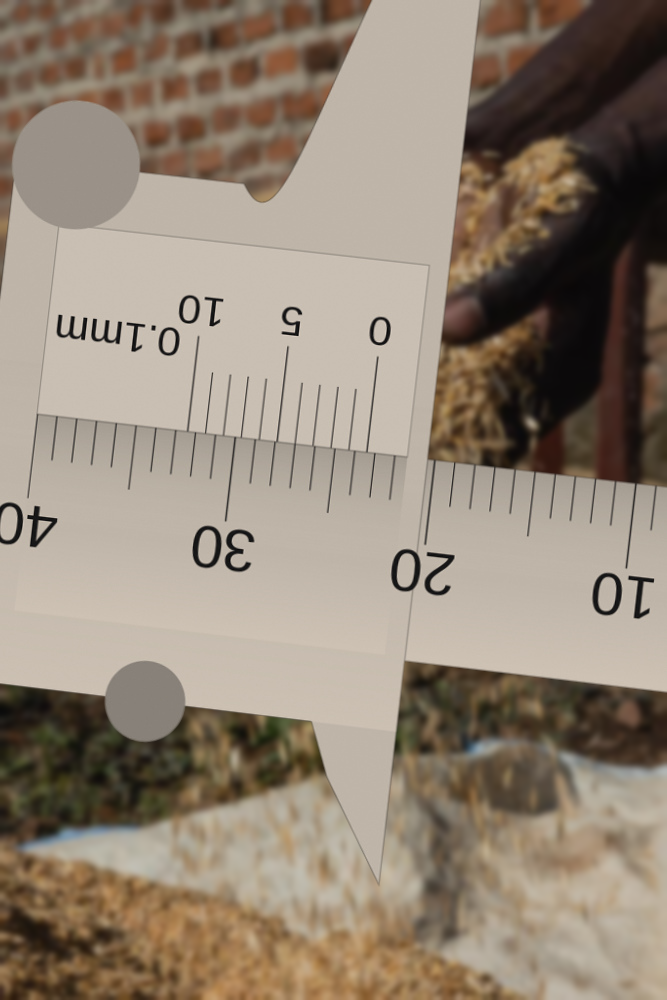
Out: value=23.4 unit=mm
